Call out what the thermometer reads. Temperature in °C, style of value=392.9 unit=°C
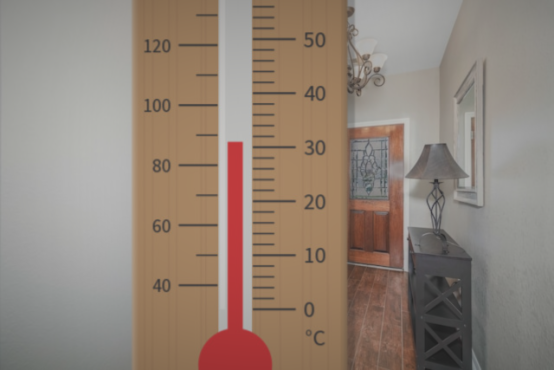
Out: value=31 unit=°C
